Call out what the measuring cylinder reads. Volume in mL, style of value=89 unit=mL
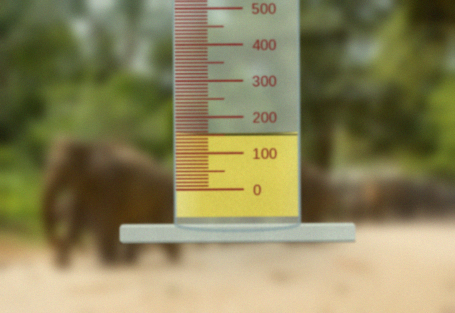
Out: value=150 unit=mL
